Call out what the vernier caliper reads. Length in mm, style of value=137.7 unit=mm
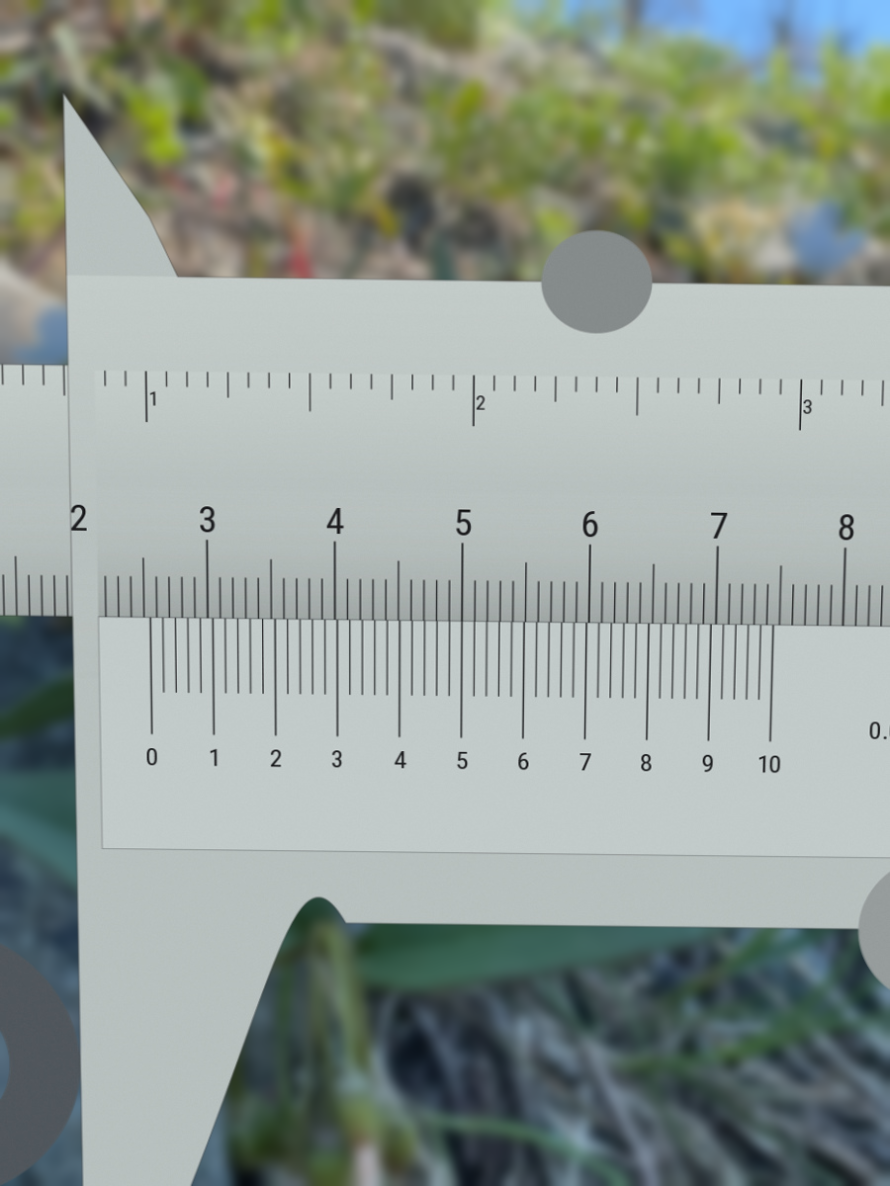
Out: value=25.5 unit=mm
